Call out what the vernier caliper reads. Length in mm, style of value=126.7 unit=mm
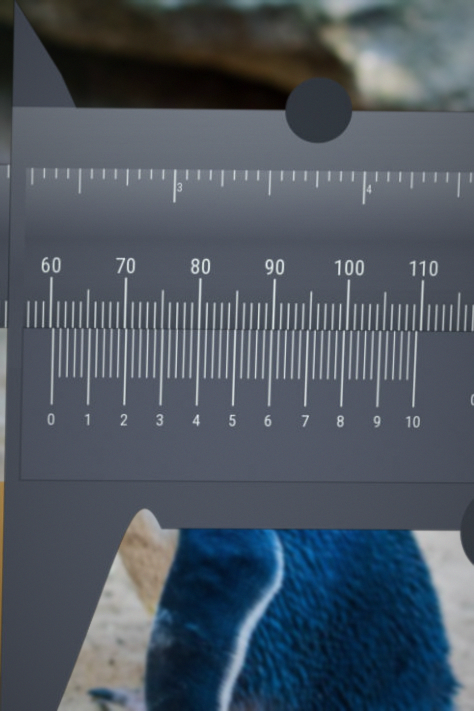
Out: value=60.4 unit=mm
